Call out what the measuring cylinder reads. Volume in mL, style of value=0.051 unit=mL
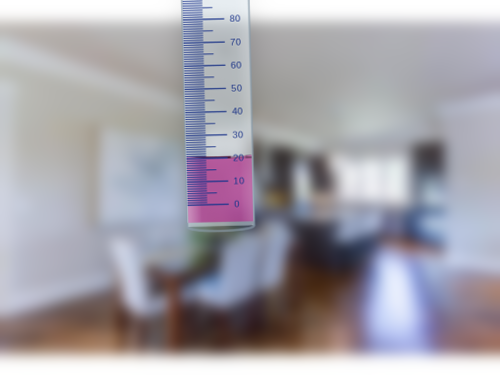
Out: value=20 unit=mL
